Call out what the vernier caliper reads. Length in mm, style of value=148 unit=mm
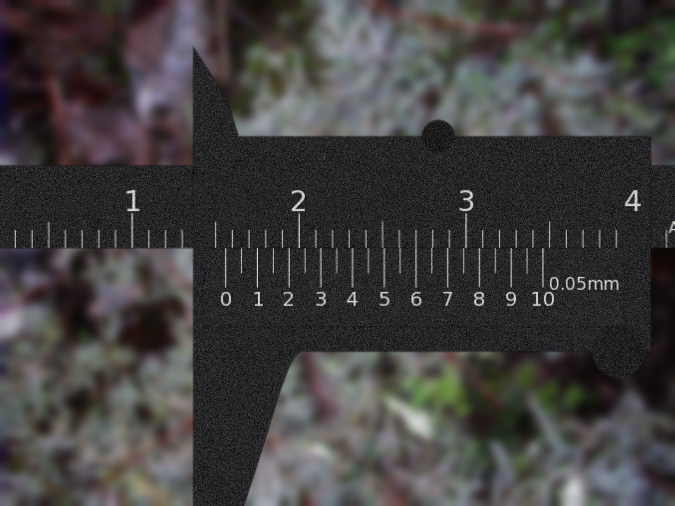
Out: value=15.6 unit=mm
